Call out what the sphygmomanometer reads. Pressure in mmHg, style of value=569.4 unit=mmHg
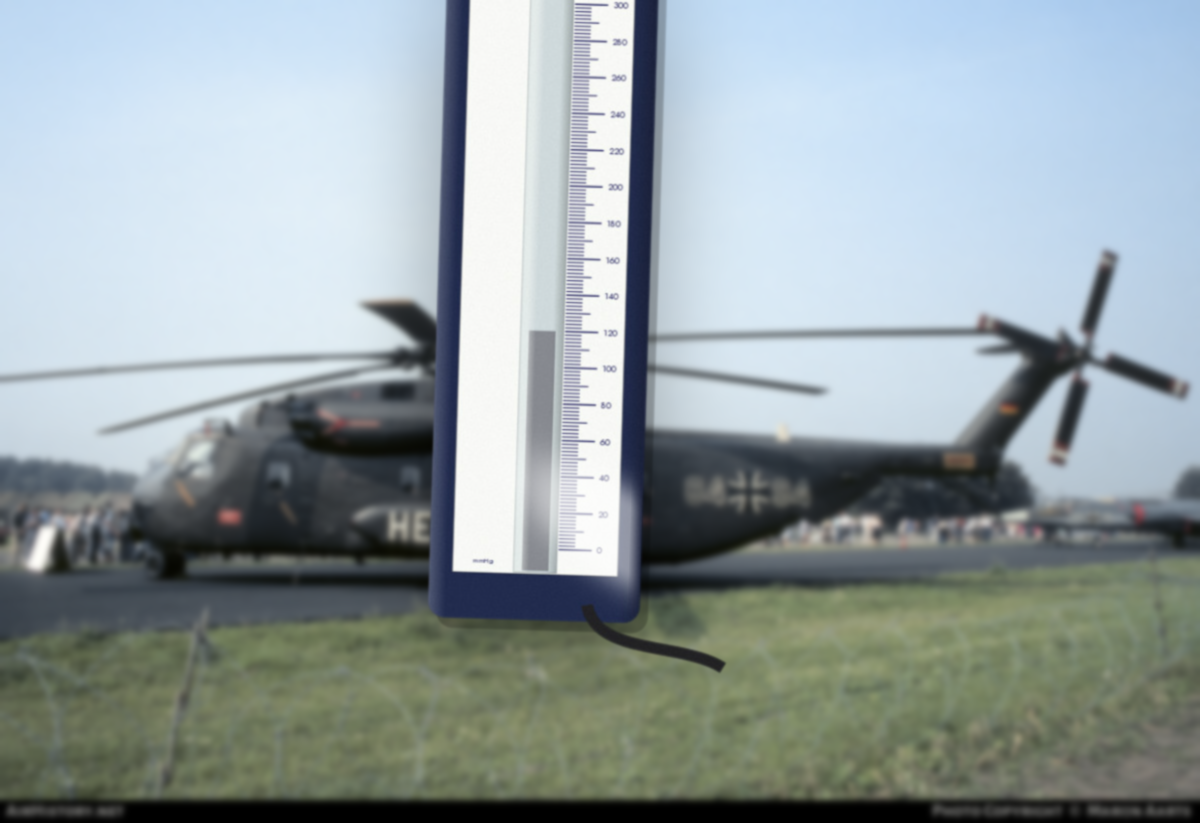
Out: value=120 unit=mmHg
